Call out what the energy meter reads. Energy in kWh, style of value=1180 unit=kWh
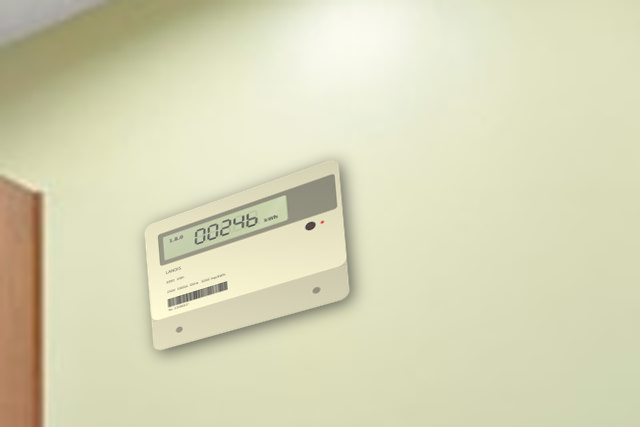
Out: value=246 unit=kWh
